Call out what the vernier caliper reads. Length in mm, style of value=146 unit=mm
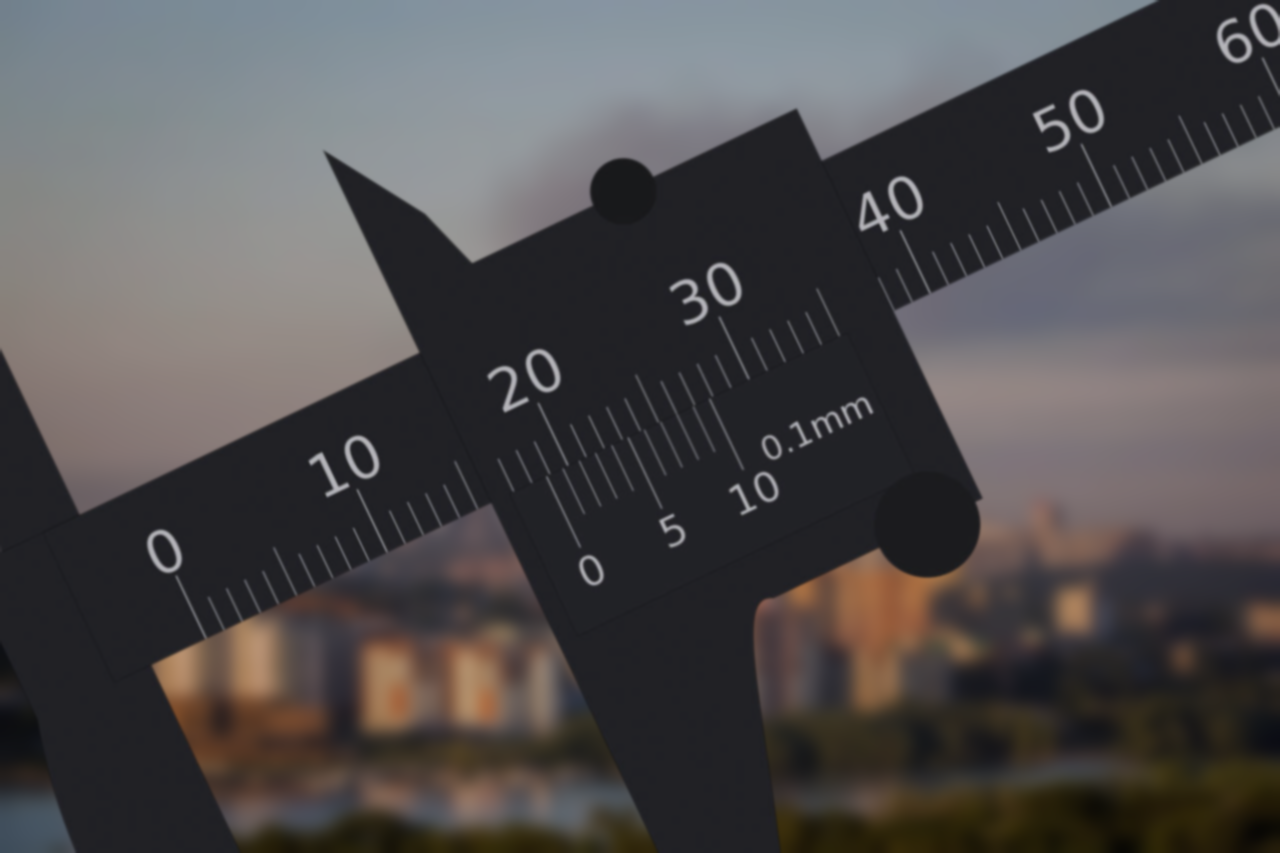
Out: value=18.8 unit=mm
